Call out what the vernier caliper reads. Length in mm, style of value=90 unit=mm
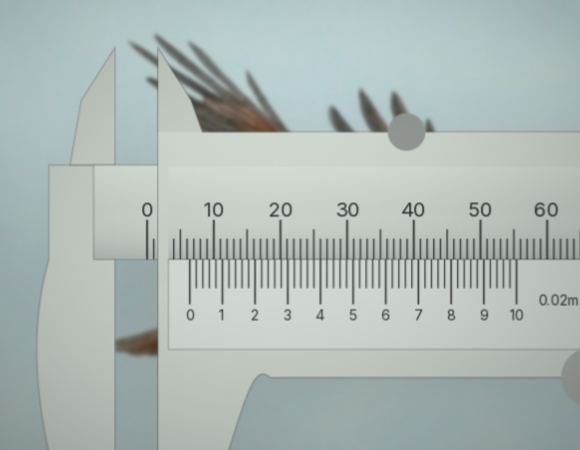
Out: value=6.4 unit=mm
